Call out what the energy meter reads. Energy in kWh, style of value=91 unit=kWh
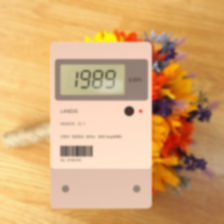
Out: value=1989 unit=kWh
